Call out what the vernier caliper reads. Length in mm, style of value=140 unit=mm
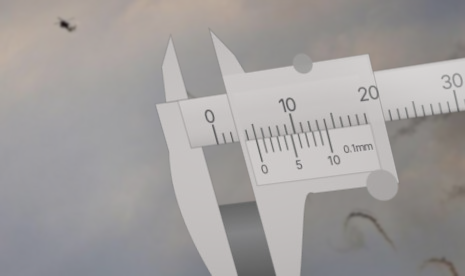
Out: value=5.0 unit=mm
